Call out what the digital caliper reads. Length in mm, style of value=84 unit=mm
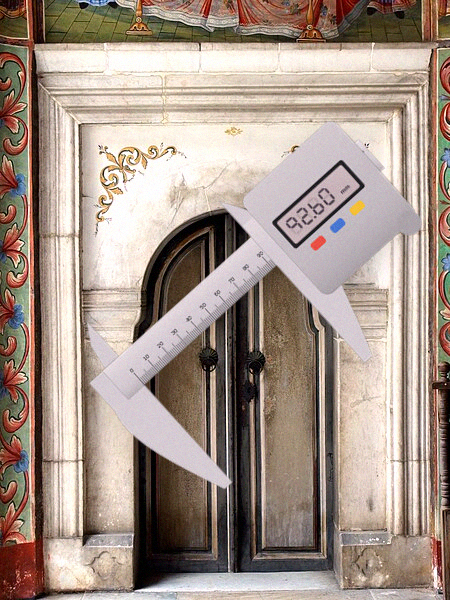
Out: value=92.60 unit=mm
